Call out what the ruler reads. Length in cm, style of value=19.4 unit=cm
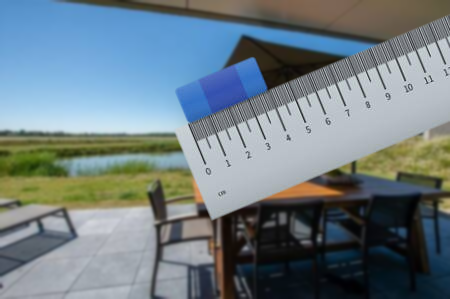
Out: value=4 unit=cm
